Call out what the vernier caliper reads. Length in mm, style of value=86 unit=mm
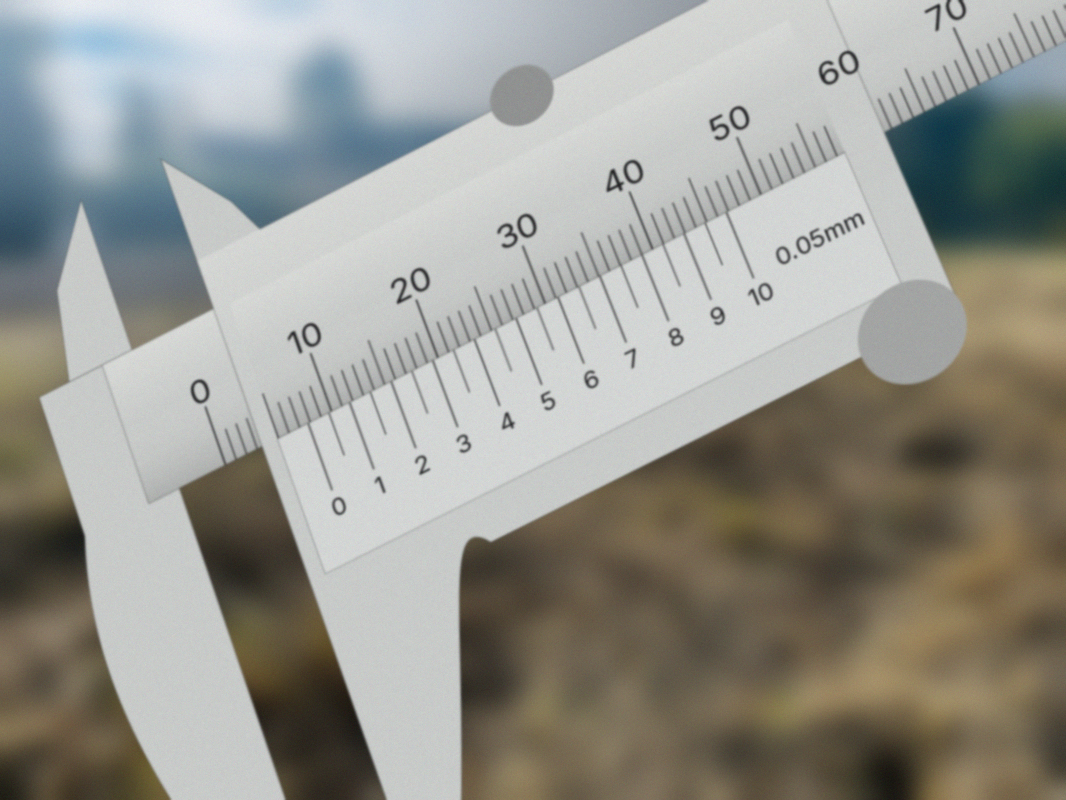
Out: value=7.8 unit=mm
